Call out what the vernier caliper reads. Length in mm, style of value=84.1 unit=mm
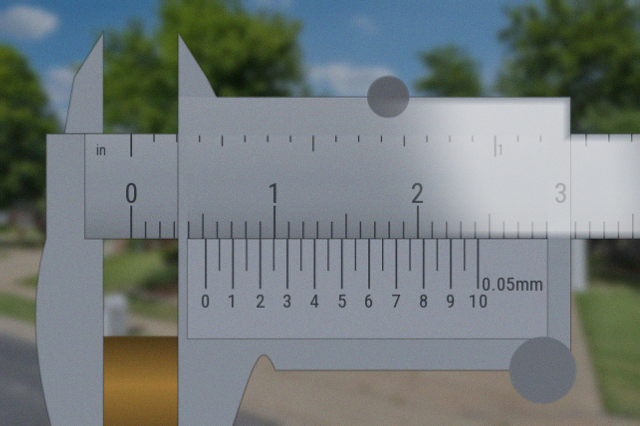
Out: value=5.2 unit=mm
